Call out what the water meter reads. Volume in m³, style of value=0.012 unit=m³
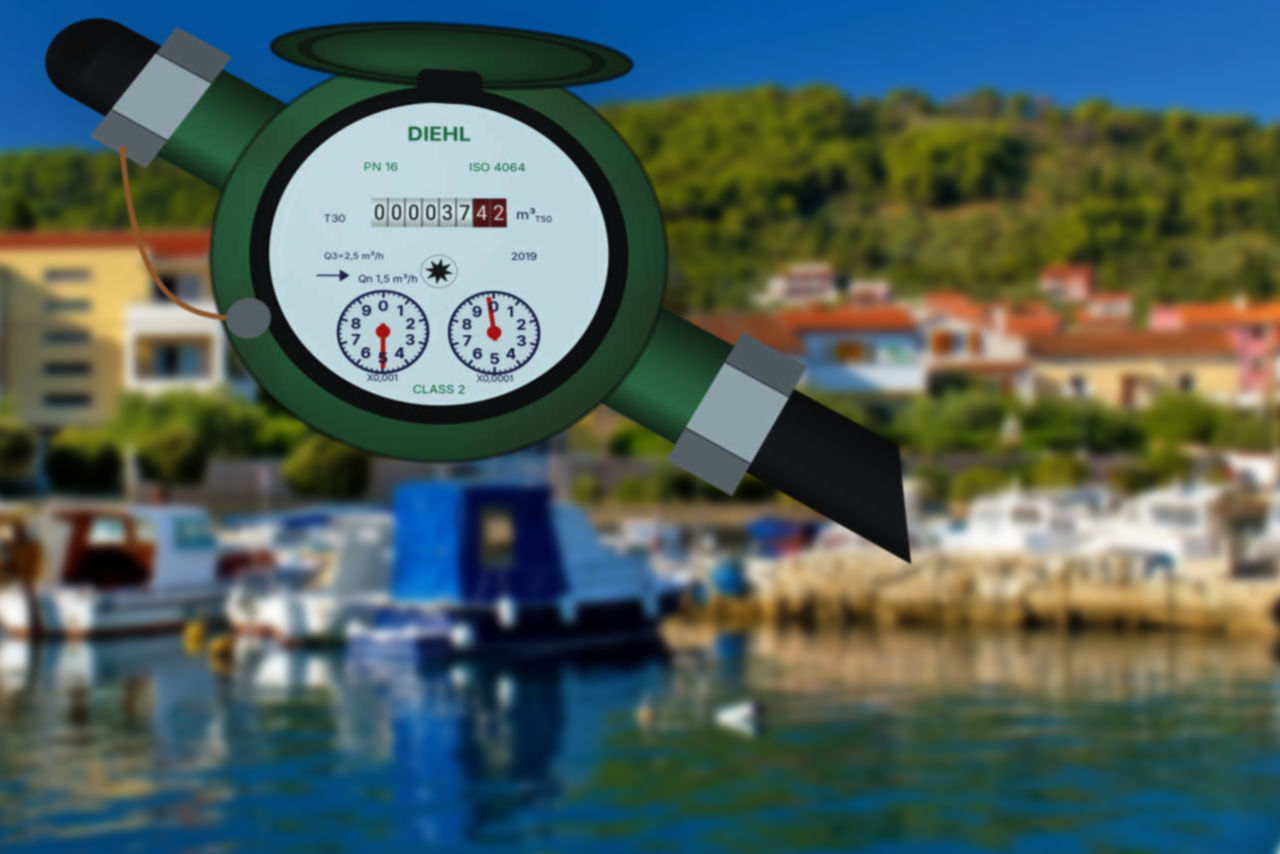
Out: value=37.4249 unit=m³
